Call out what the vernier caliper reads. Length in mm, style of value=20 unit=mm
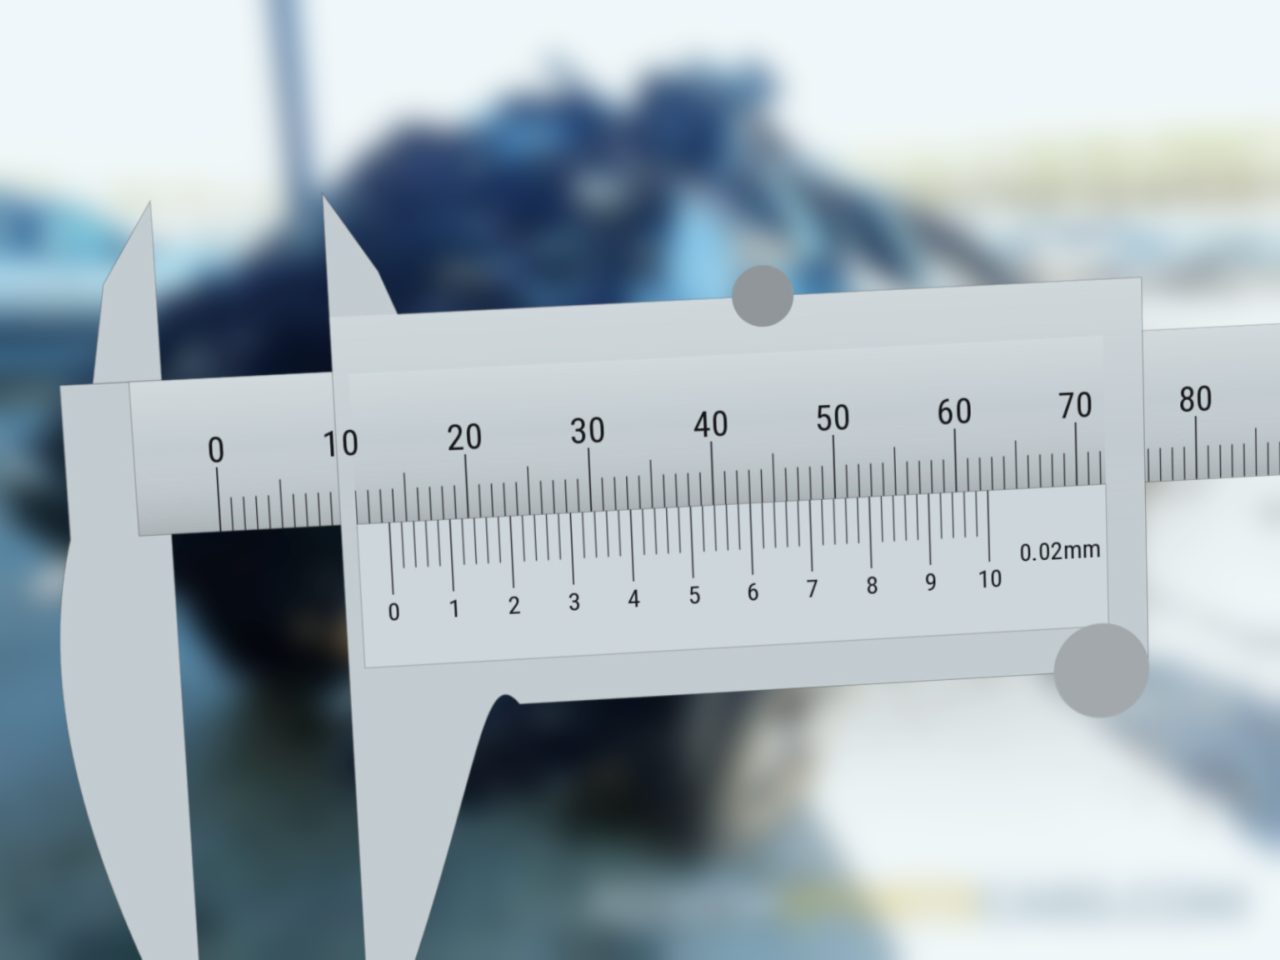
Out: value=13.6 unit=mm
